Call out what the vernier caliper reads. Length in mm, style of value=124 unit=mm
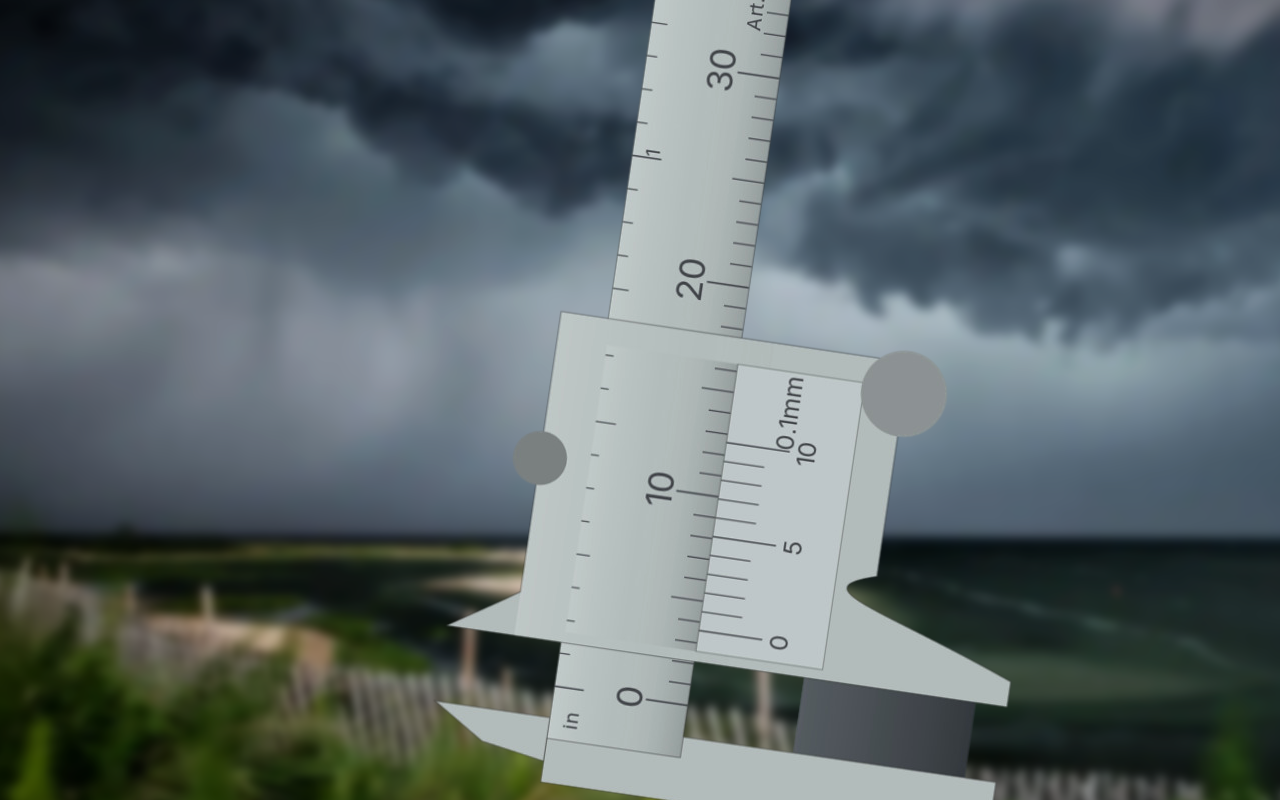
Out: value=3.6 unit=mm
